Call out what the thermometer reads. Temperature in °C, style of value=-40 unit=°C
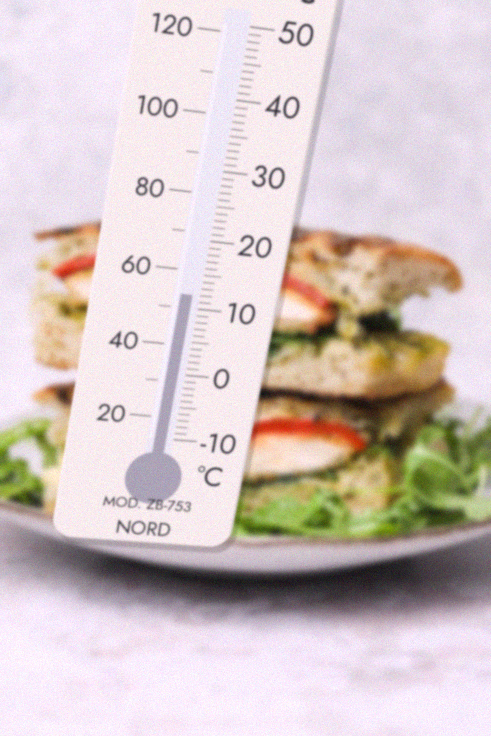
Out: value=12 unit=°C
